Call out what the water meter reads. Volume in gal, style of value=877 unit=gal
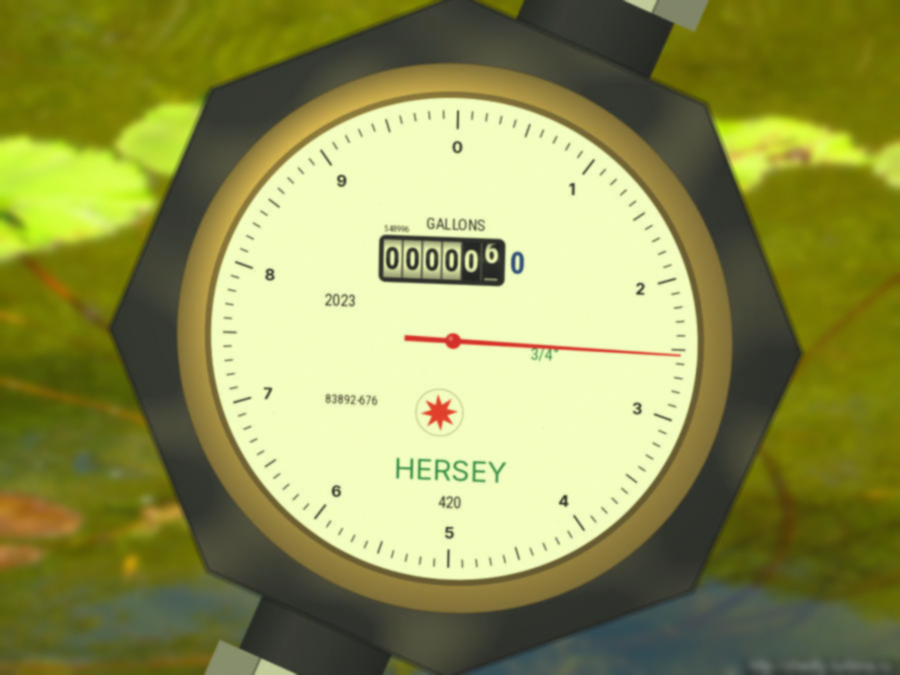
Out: value=62.5 unit=gal
